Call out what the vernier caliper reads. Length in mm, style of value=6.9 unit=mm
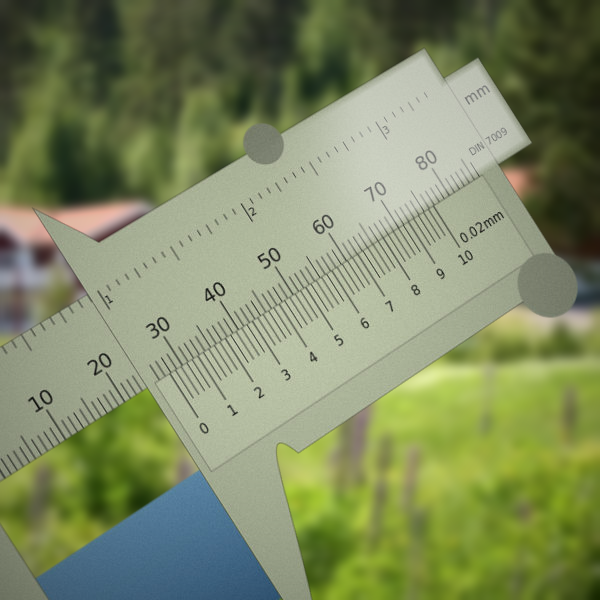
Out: value=27.8 unit=mm
